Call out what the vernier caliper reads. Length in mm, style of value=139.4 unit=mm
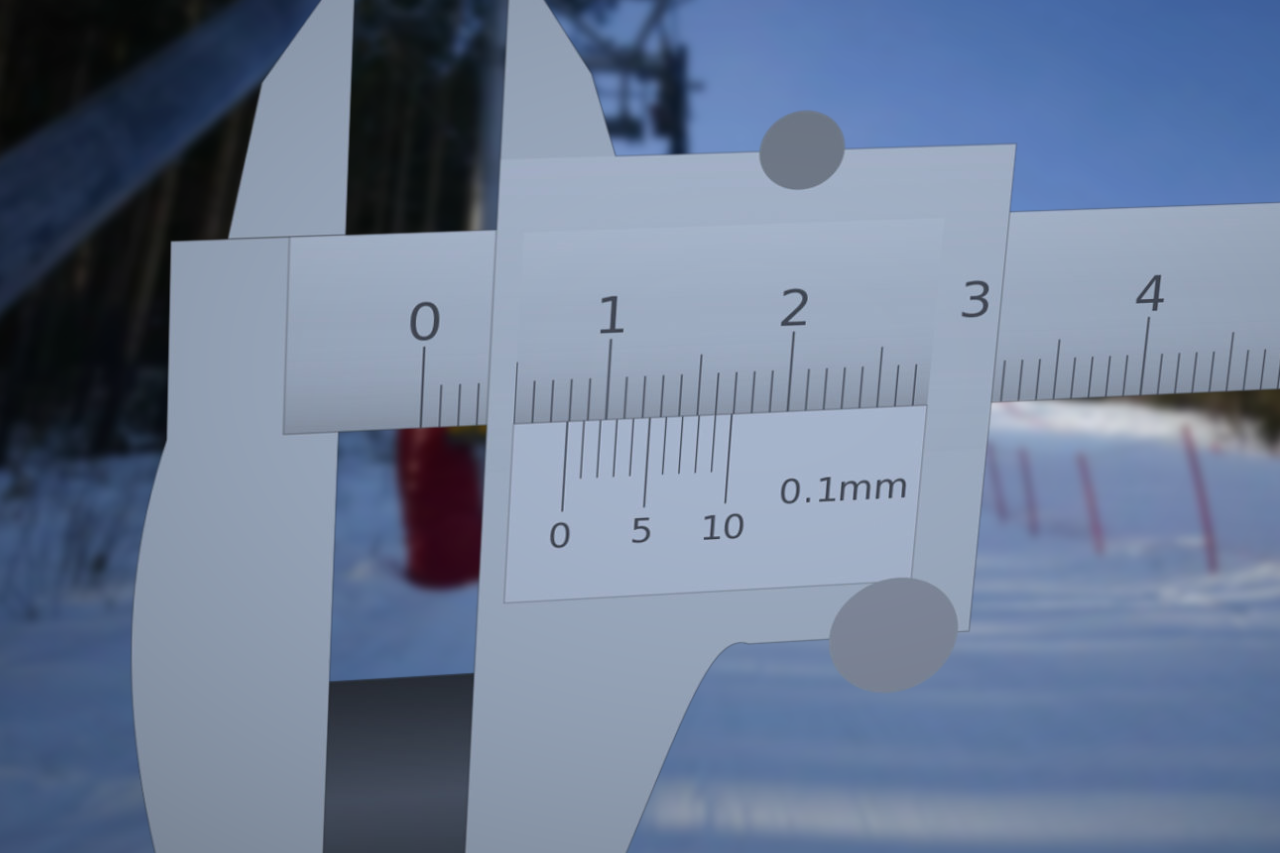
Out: value=7.9 unit=mm
